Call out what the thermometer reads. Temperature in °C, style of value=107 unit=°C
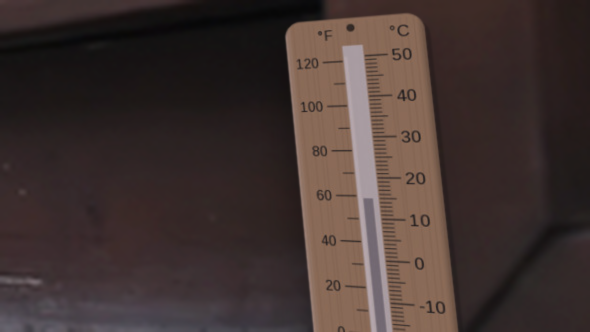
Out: value=15 unit=°C
